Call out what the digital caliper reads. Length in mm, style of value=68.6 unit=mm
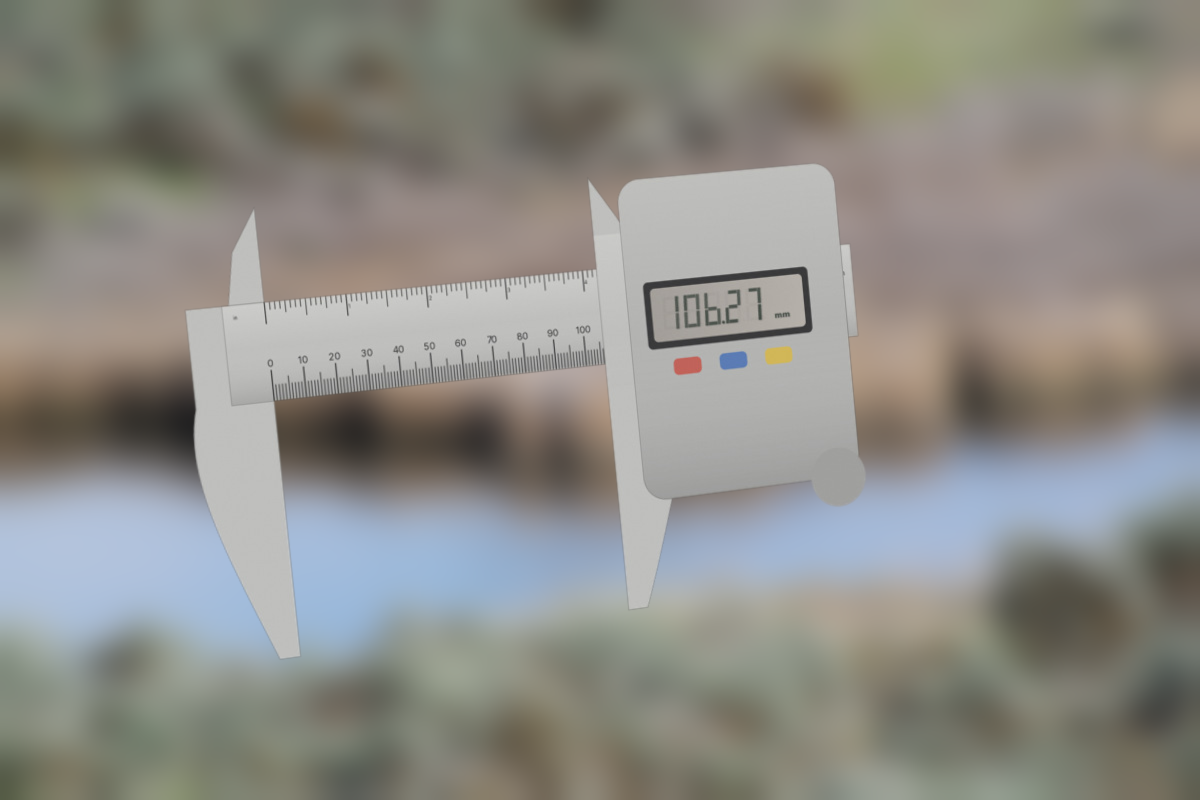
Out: value=106.27 unit=mm
